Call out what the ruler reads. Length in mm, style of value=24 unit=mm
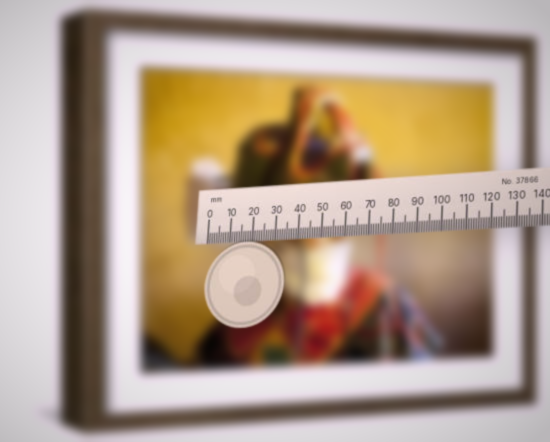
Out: value=35 unit=mm
